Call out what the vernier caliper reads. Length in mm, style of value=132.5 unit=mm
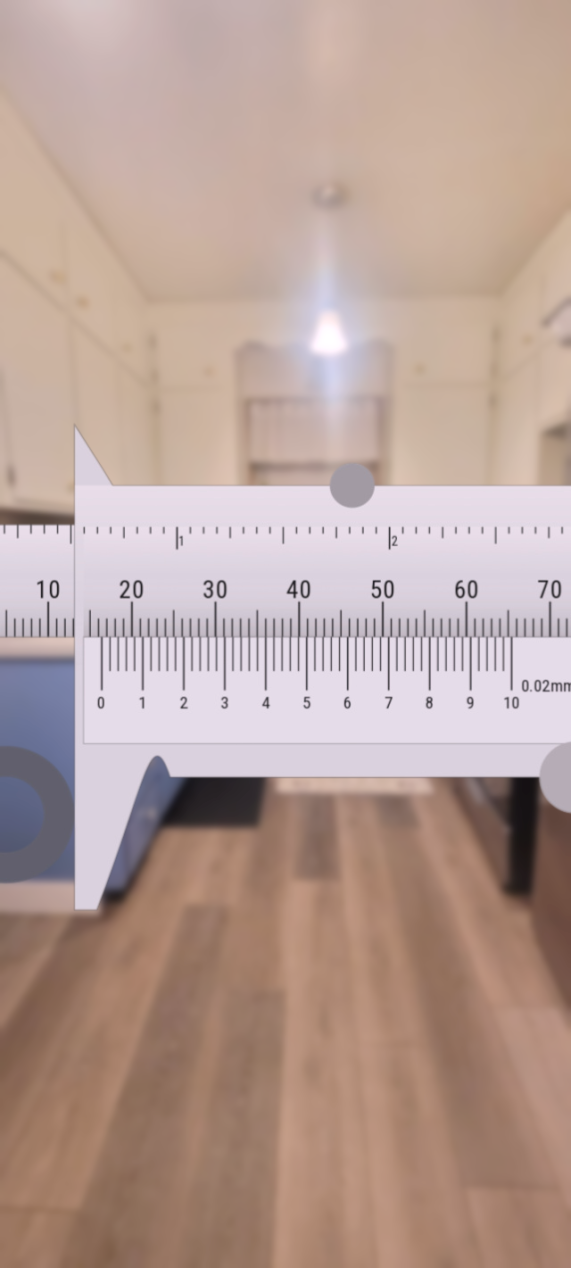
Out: value=16.4 unit=mm
